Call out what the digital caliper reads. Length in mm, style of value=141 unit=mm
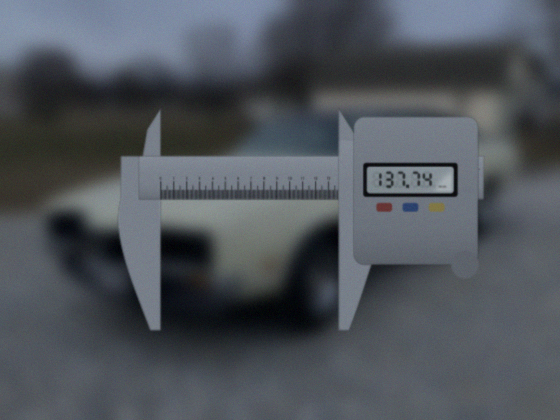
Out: value=137.74 unit=mm
